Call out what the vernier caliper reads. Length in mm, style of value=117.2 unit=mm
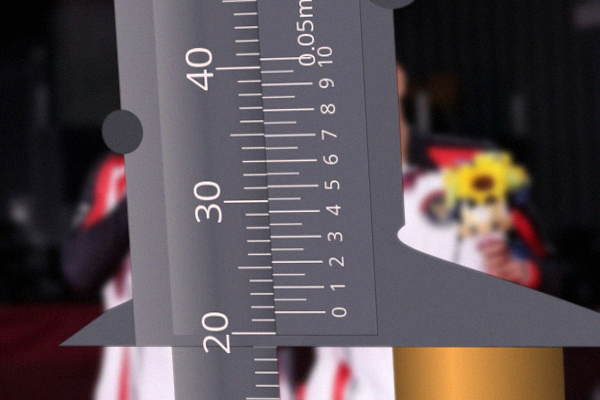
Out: value=21.6 unit=mm
